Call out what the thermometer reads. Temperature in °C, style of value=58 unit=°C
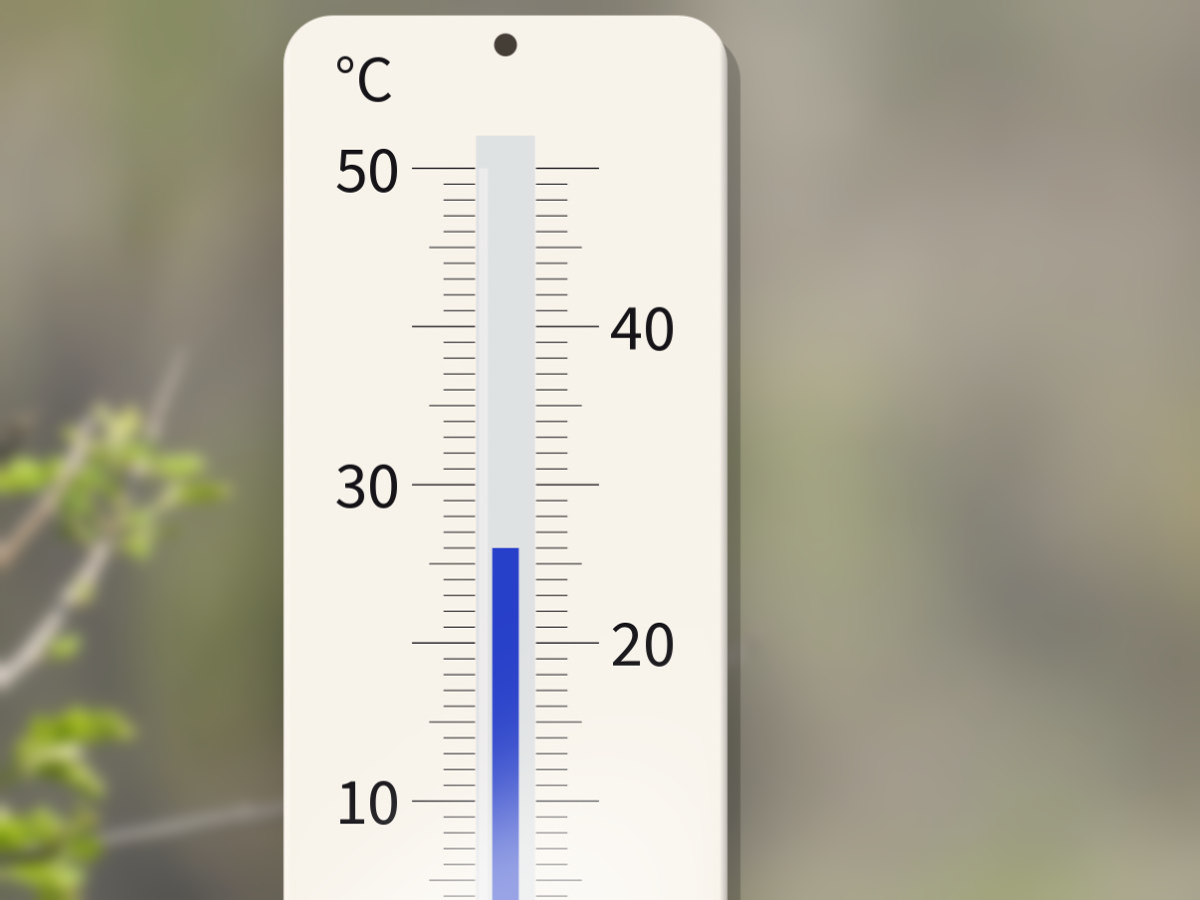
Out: value=26 unit=°C
